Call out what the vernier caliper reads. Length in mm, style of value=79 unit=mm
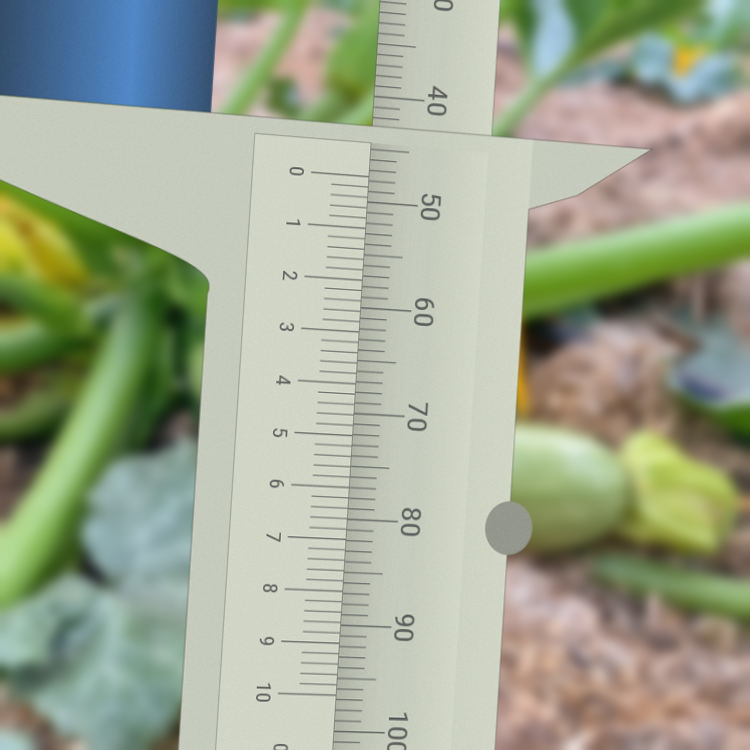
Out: value=47.6 unit=mm
